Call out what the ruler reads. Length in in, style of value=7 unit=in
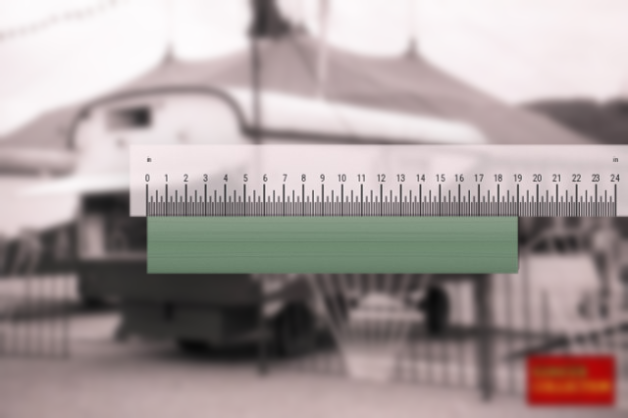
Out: value=19 unit=in
